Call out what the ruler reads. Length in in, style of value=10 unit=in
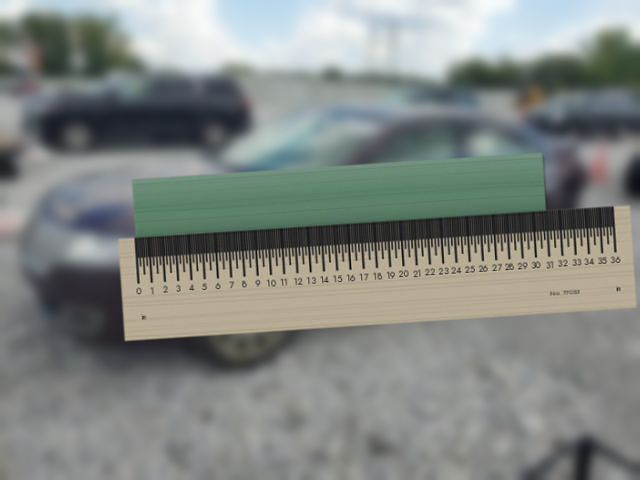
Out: value=31 unit=in
